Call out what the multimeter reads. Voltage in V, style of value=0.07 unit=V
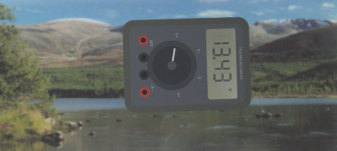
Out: value=13.43 unit=V
